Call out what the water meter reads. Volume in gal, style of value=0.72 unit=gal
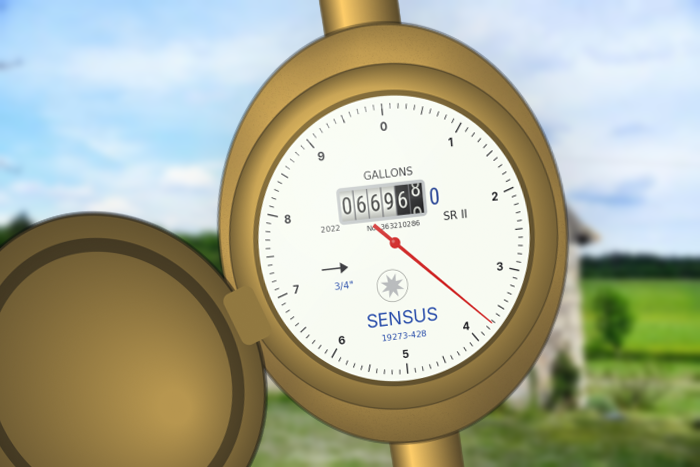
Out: value=669683.7 unit=gal
